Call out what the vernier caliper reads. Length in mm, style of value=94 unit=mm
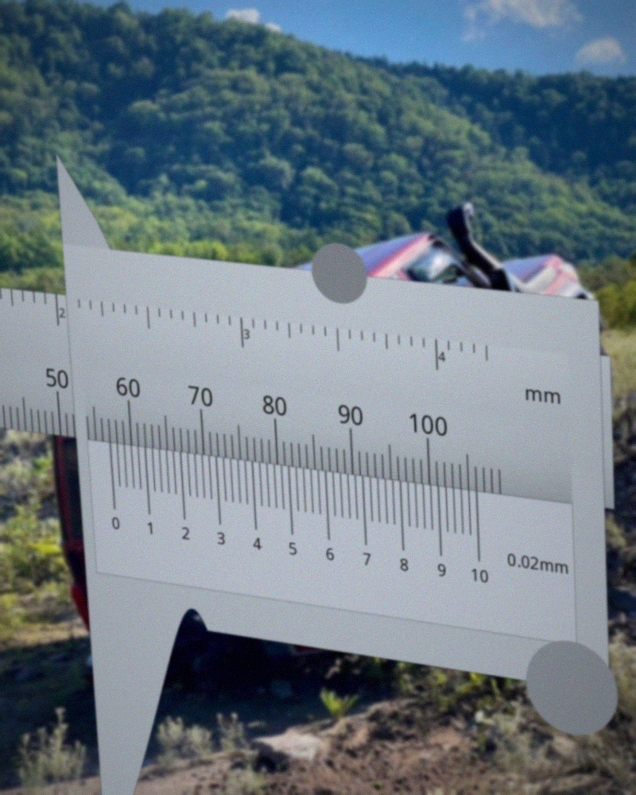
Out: value=57.0 unit=mm
